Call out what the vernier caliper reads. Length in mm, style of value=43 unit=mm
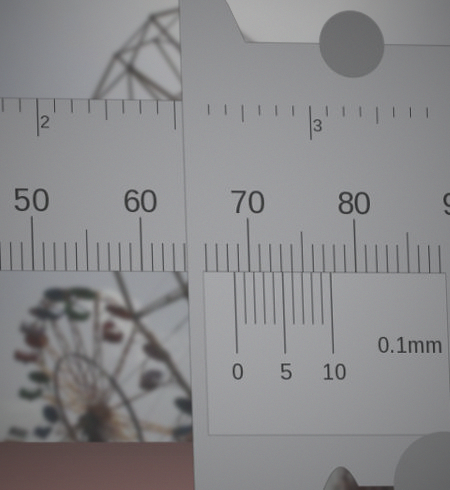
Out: value=68.6 unit=mm
